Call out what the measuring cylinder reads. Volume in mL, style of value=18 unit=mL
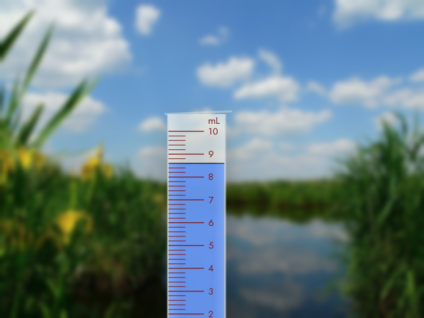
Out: value=8.6 unit=mL
